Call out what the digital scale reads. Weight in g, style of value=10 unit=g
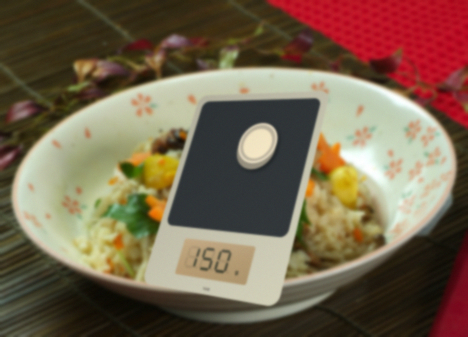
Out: value=150 unit=g
